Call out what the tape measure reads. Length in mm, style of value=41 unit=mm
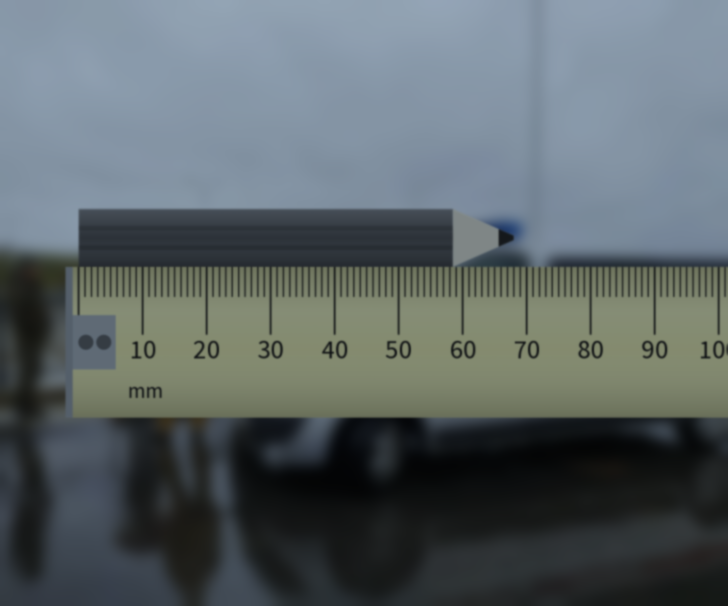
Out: value=68 unit=mm
